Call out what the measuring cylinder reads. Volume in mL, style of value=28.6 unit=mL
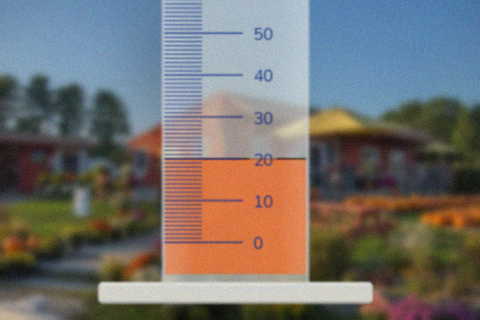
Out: value=20 unit=mL
